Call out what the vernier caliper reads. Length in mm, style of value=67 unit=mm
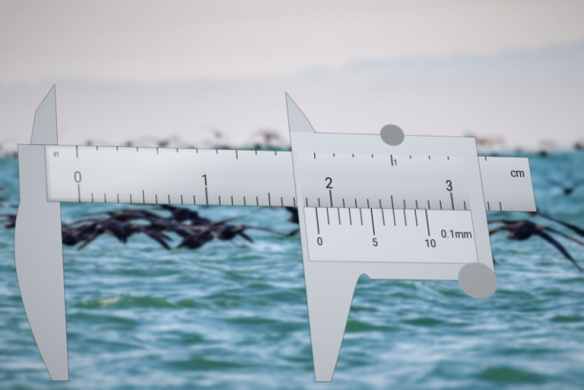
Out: value=18.7 unit=mm
